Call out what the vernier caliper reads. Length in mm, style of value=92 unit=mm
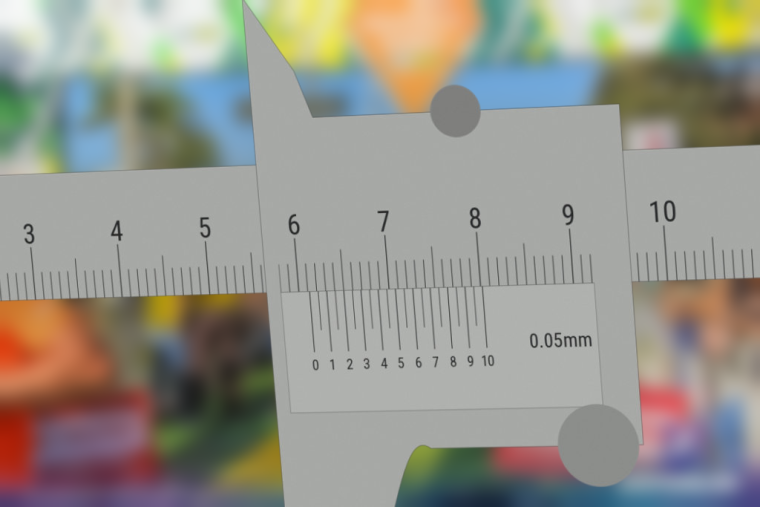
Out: value=61.2 unit=mm
